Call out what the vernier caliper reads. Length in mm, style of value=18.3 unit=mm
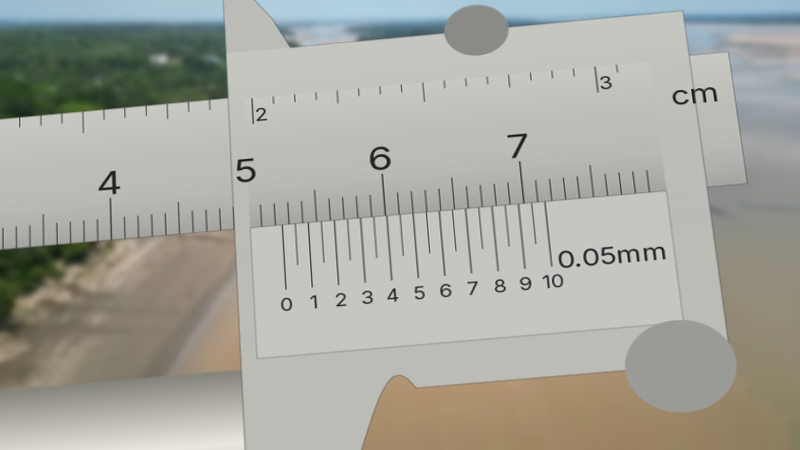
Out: value=52.5 unit=mm
